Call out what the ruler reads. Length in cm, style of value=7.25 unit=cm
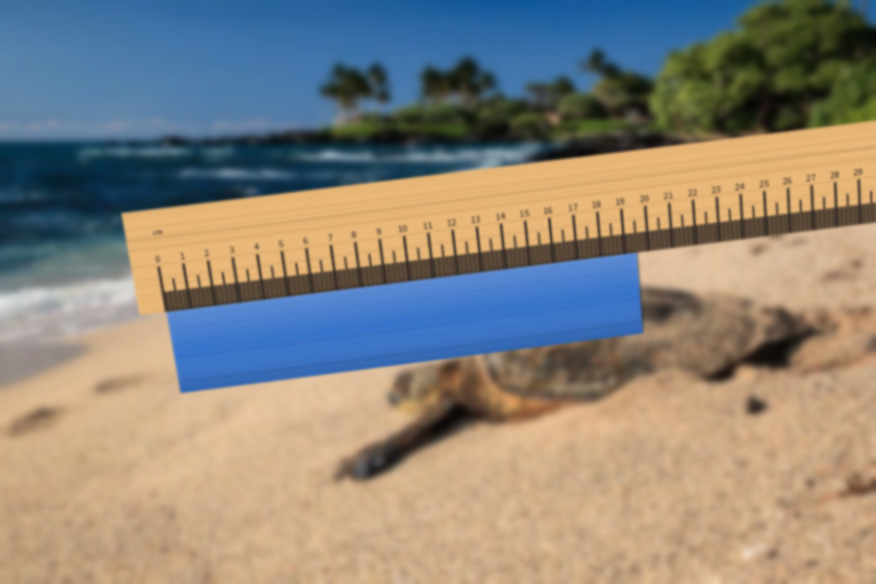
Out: value=19.5 unit=cm
